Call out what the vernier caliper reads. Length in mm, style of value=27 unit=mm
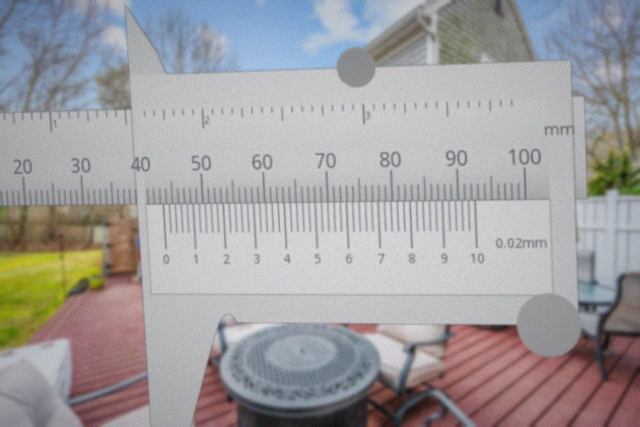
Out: value=43.5 unit=mm
